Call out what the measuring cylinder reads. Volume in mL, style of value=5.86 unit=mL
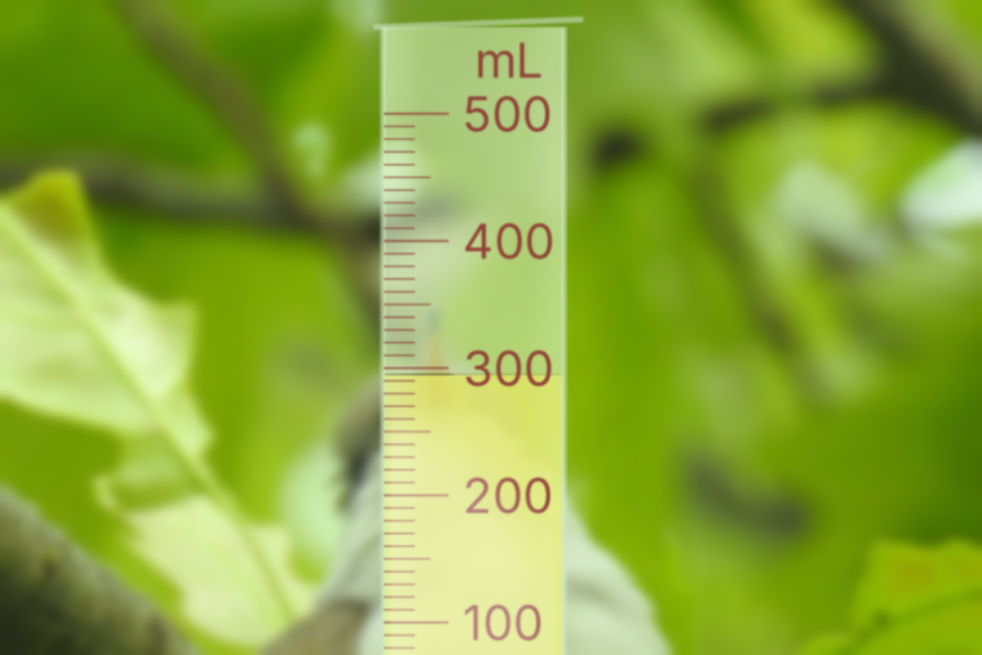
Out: value=295 unit=mL
